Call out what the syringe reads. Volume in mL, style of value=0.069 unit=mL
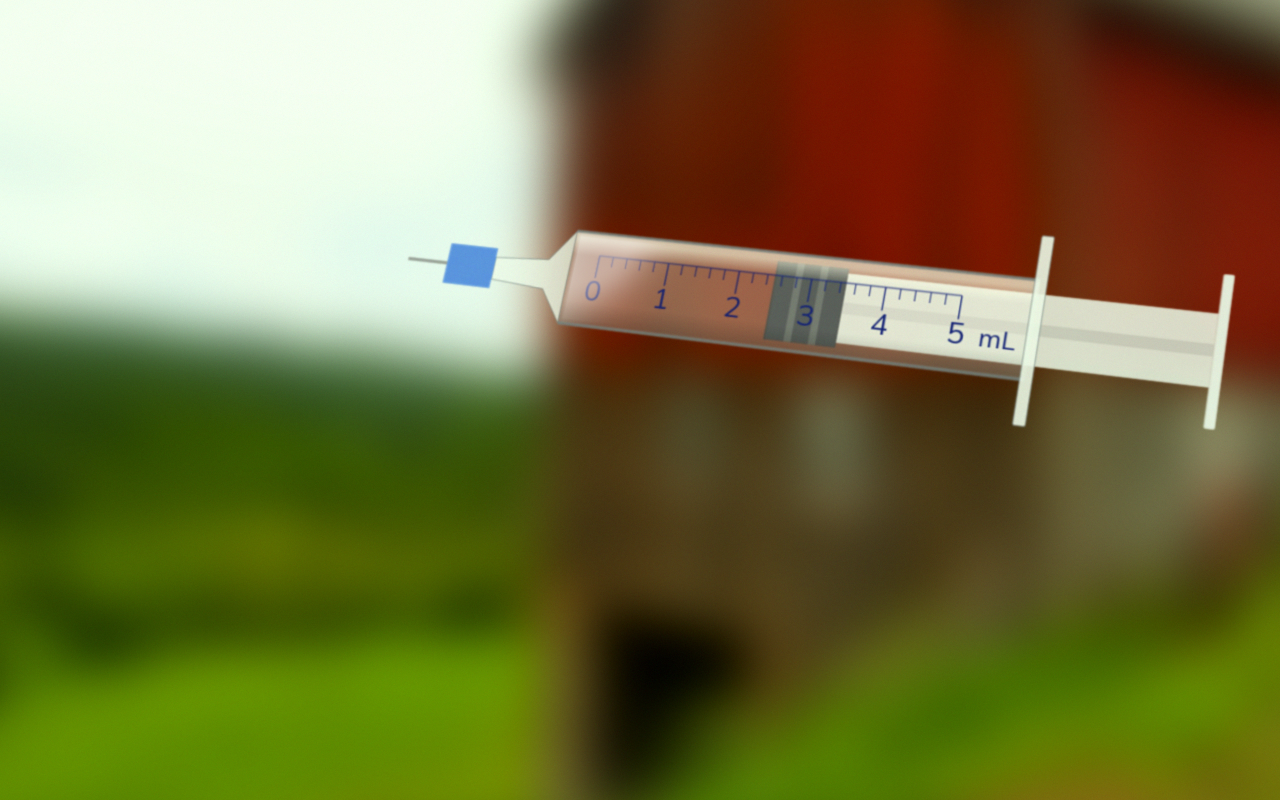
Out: value=2.5 unit=mL
